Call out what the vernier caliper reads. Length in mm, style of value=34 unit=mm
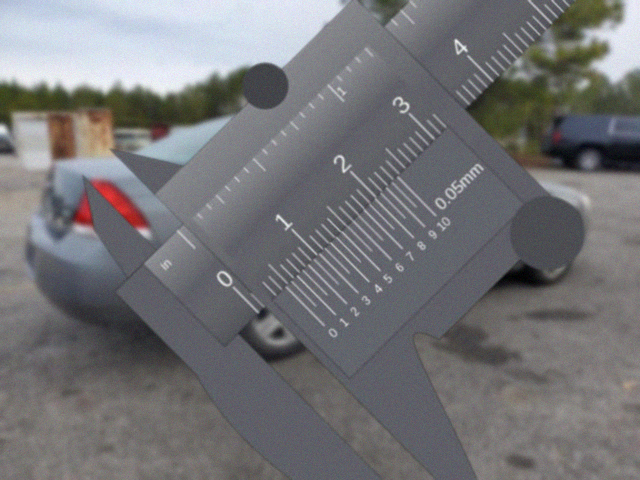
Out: value=4.6 unit=mm
